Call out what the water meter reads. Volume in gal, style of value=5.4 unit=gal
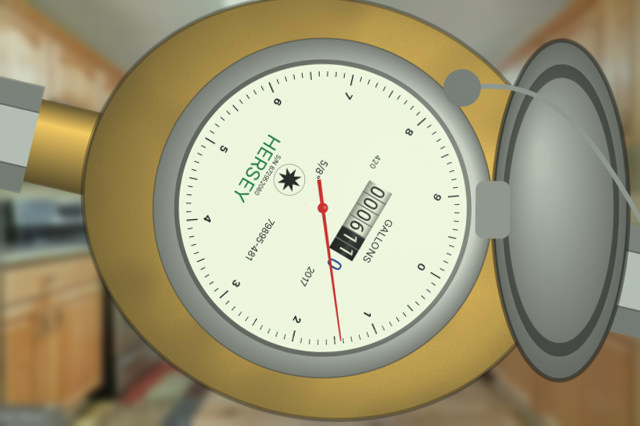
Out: value=6111.4 unit=gal
